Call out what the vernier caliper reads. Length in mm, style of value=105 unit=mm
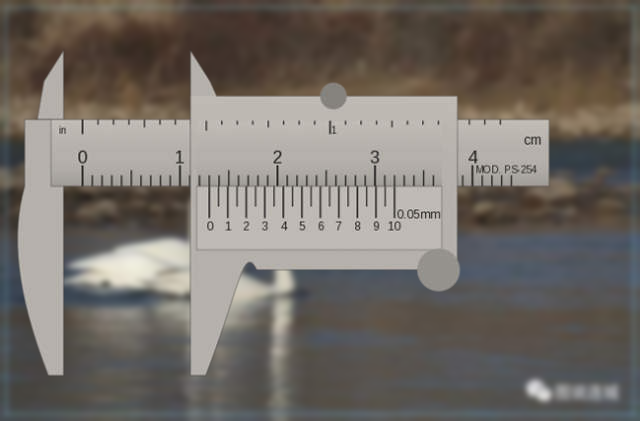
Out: value=13.0 unit=mm
